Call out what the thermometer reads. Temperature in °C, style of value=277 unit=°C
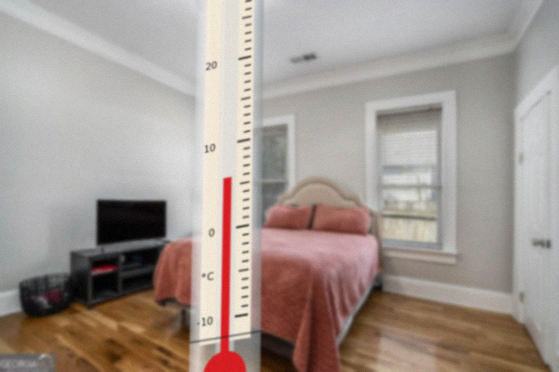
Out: value=6 unit=°C
